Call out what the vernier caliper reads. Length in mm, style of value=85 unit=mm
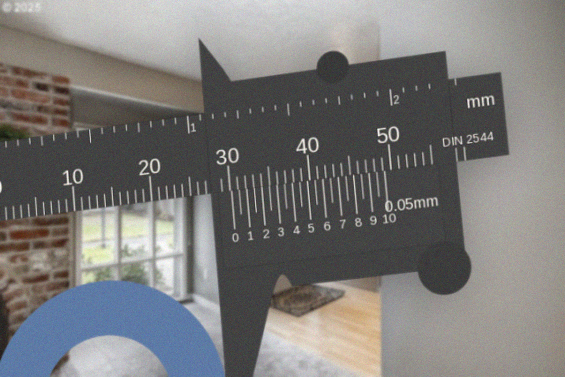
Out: value=30.2 unit=mm
